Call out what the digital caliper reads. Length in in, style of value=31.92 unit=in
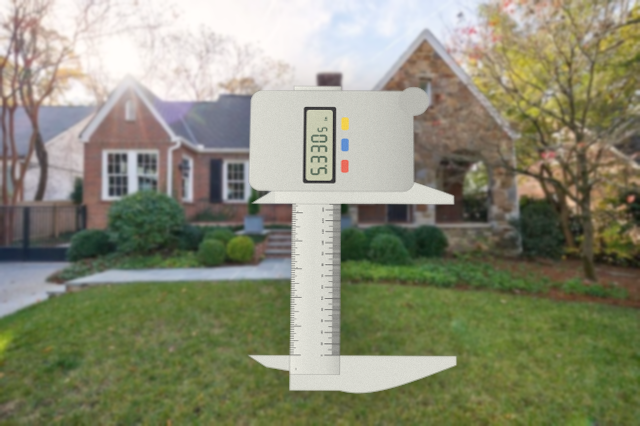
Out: value=5.3305 unit=in
